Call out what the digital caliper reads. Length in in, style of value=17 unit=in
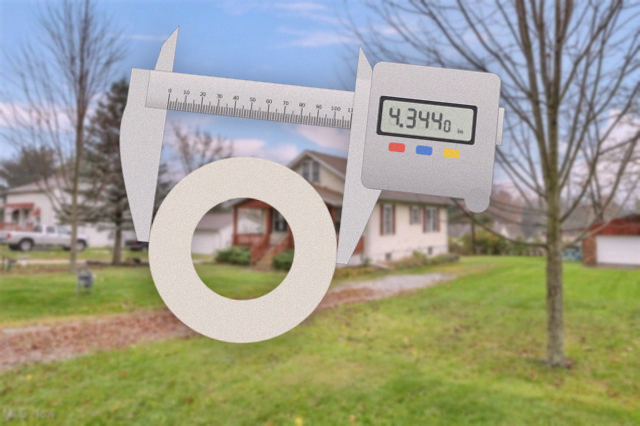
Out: value=4.3440 unit=in
